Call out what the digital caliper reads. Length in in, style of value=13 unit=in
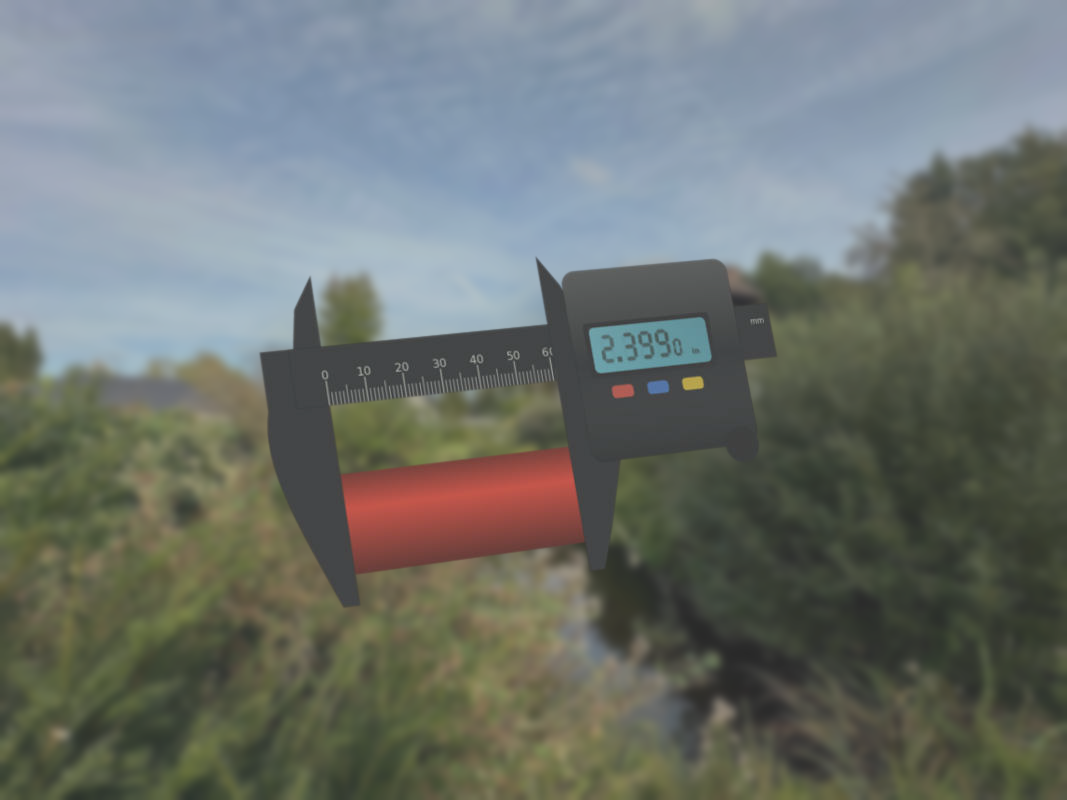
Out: value=2.3990 unit=in
